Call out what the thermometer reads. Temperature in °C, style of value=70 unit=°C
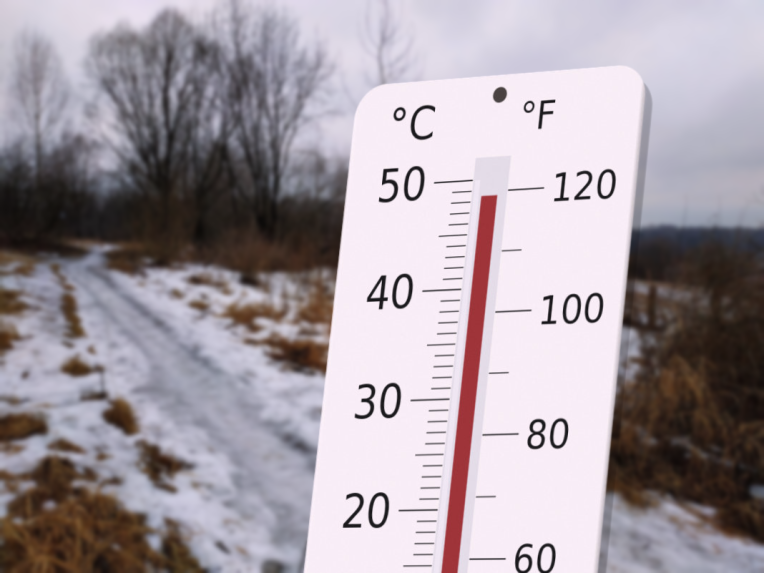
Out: value=48.5 unit=°C
